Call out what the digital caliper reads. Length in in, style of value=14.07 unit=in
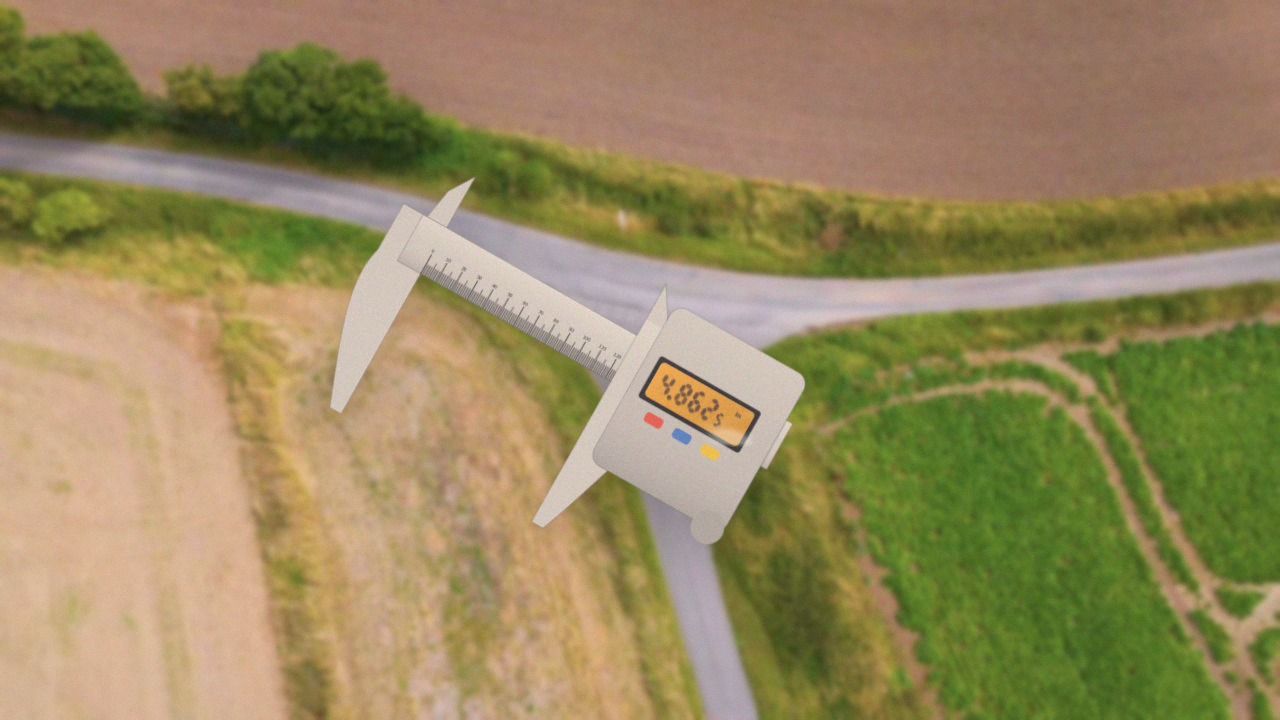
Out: value=4.8625 unit=in
